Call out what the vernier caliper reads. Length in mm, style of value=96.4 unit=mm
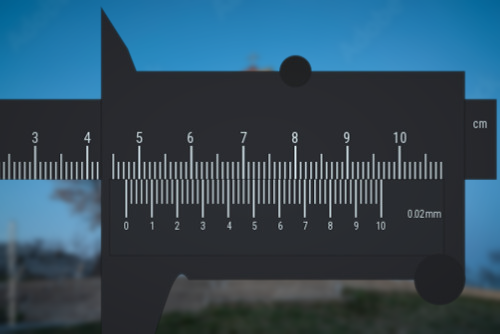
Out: value=47.5 unit=mm
